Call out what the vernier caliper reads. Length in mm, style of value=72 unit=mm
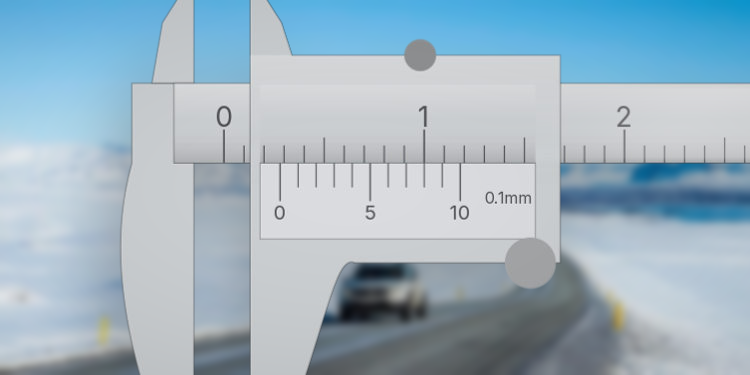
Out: value=2.8 unit=mm
